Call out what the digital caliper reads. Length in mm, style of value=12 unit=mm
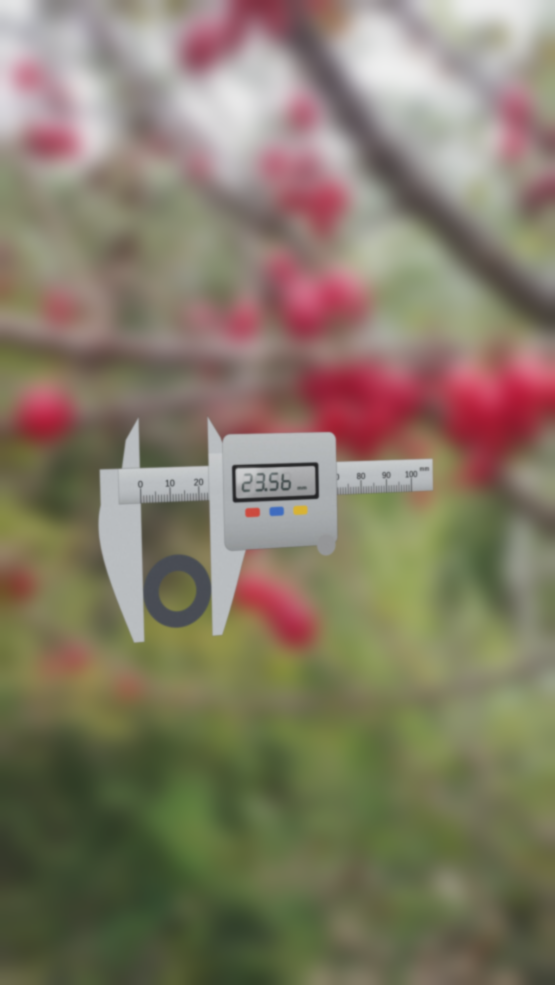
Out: value=23.56 unit=mm
